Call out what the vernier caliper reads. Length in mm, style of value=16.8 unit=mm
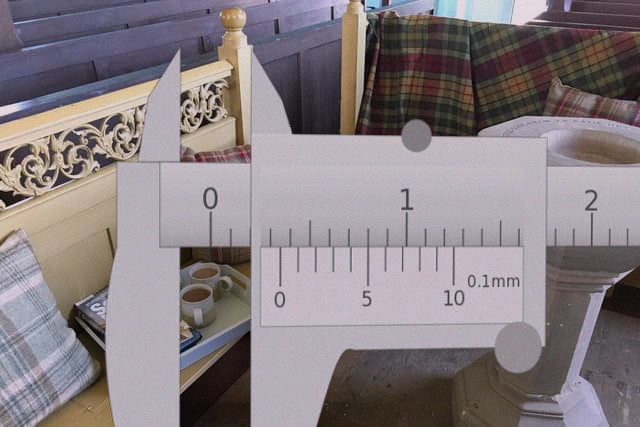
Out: value=3.5 unit=mm
